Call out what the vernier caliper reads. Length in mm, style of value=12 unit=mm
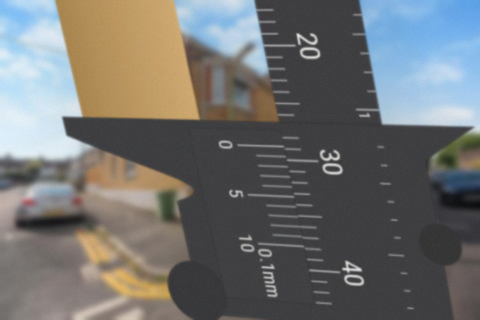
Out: value=28.8 unit=mm
